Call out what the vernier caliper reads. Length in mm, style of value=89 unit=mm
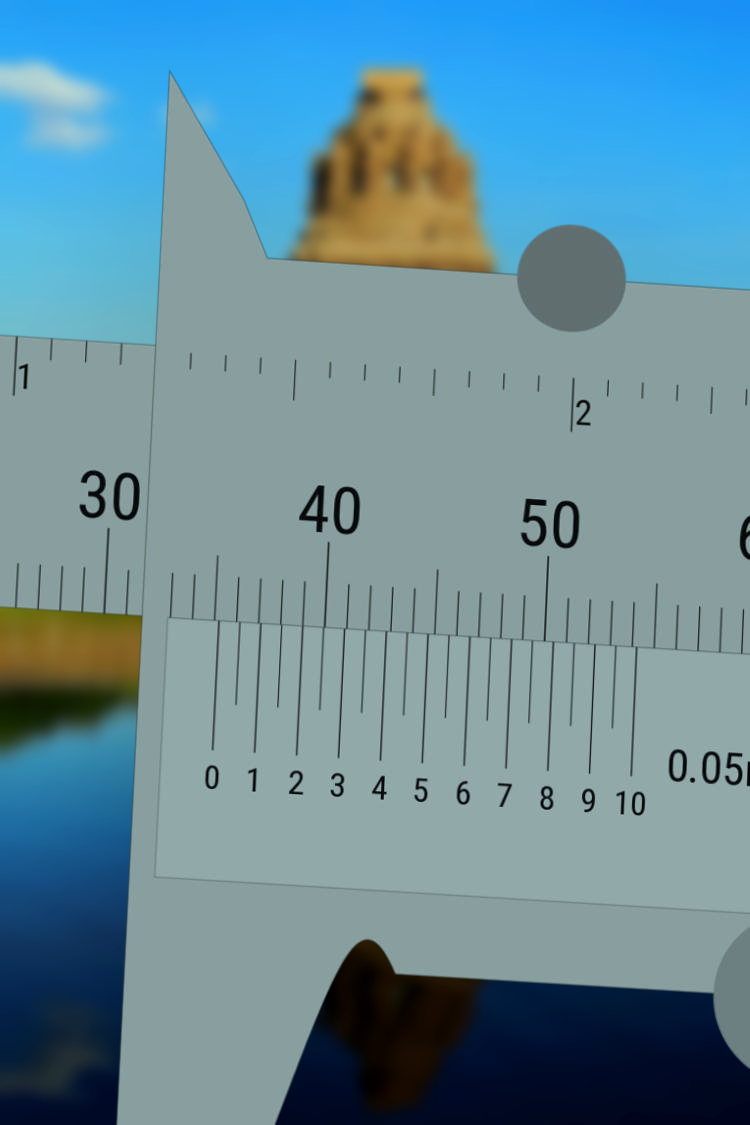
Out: value=35.2 unit=mm
